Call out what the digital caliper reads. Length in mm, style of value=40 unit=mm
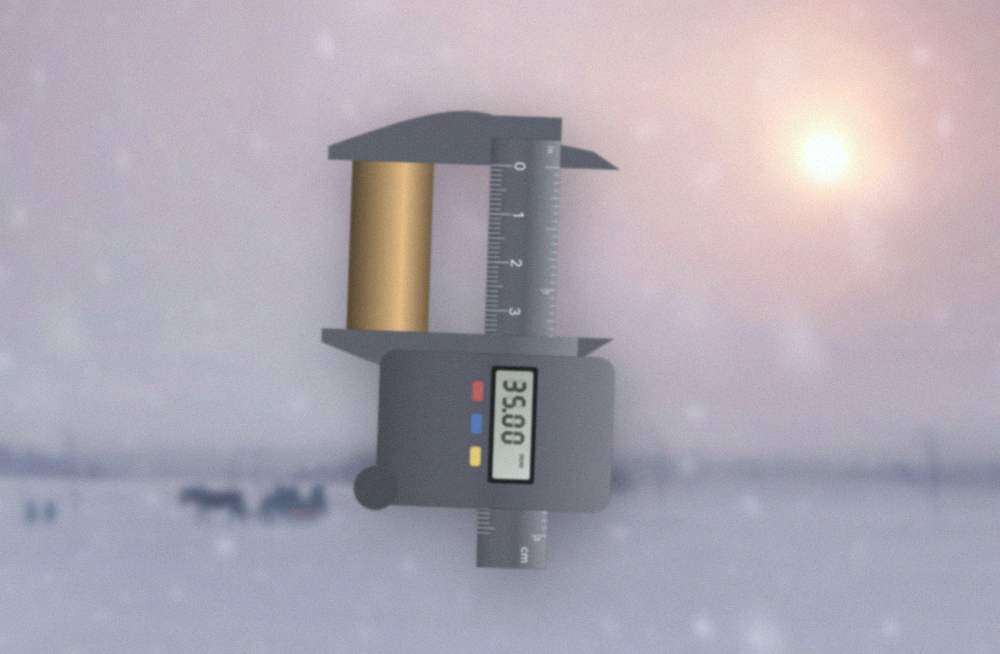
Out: value=35.00 unit=mm
